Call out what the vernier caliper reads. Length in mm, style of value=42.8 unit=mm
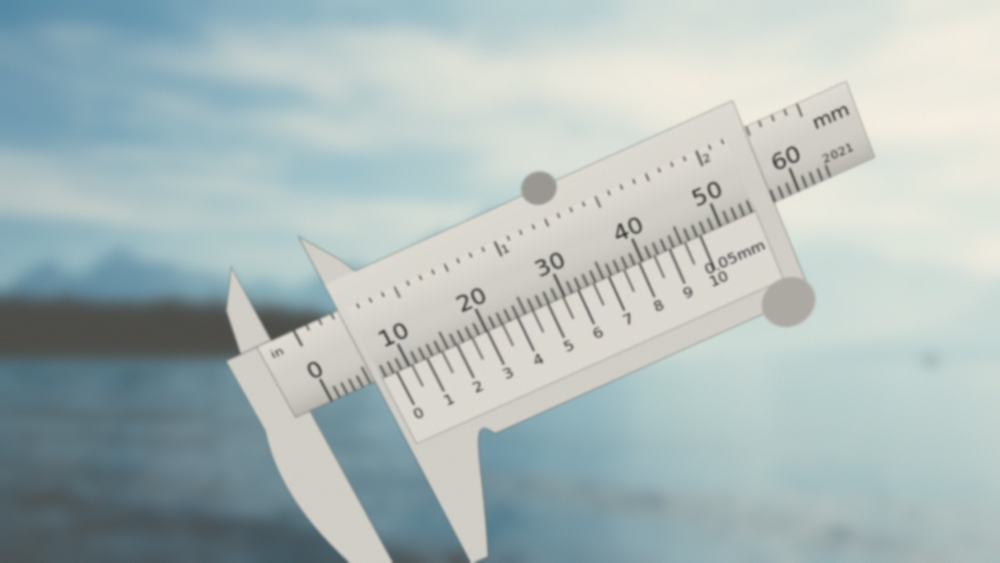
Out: value=8.4 unit=mm
